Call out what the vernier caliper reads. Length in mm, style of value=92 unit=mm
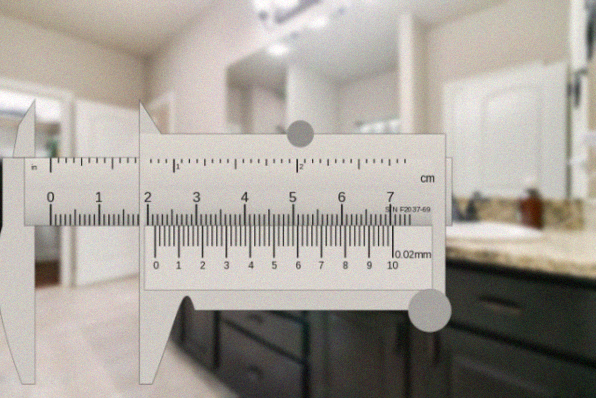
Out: value=21.5 unit=mm
